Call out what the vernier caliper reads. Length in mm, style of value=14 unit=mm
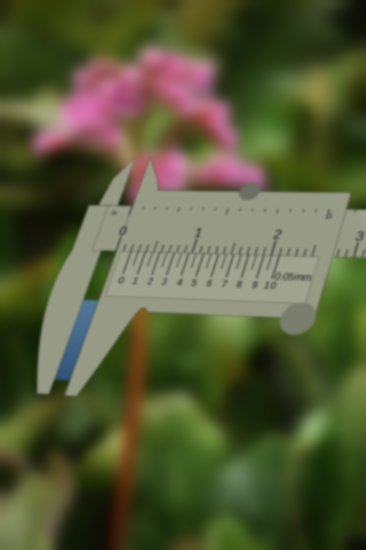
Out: value=2.0 unit=mm
